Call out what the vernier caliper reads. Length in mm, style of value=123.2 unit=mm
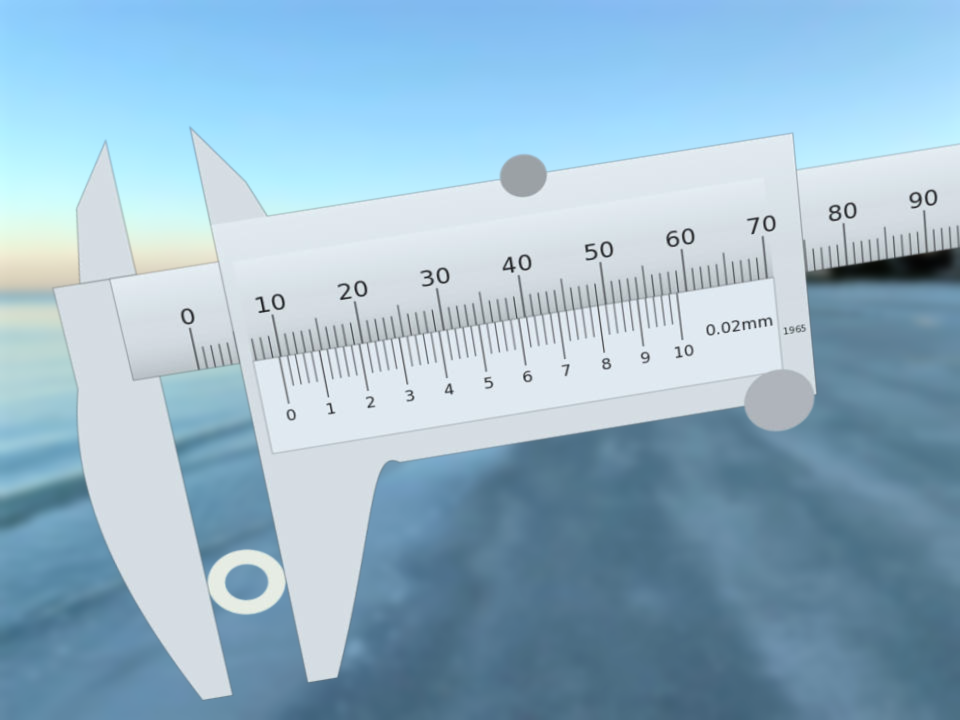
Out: value=9.8 unit=mm
